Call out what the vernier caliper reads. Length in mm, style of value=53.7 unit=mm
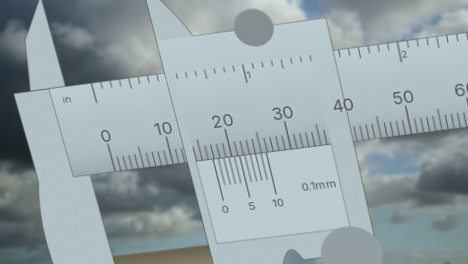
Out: value=16.8 unit=mm
